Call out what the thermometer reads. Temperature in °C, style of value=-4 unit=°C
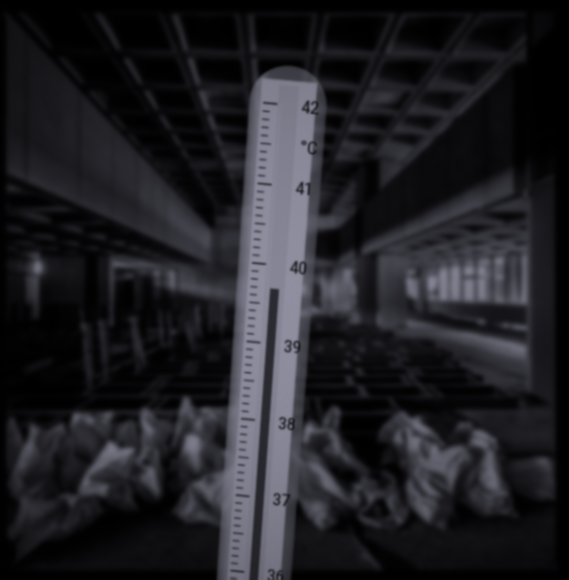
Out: value=39.7 unit=°C
